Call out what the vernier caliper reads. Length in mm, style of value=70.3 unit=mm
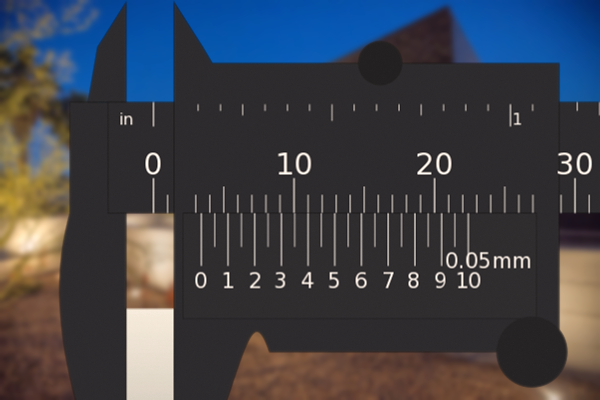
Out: value=3.4 unit=mm
